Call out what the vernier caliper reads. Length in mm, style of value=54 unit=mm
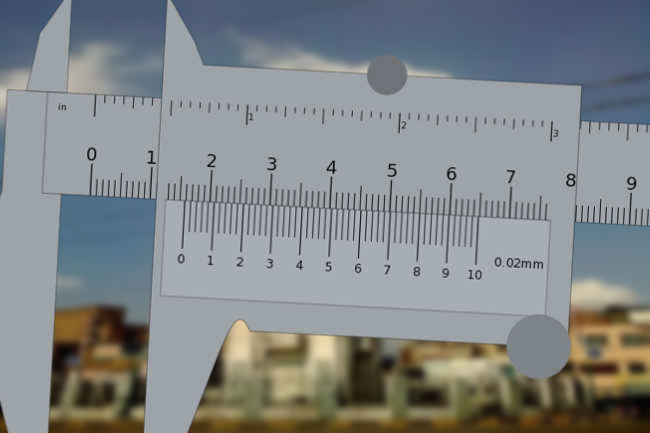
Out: value=15.8 unit=mm
